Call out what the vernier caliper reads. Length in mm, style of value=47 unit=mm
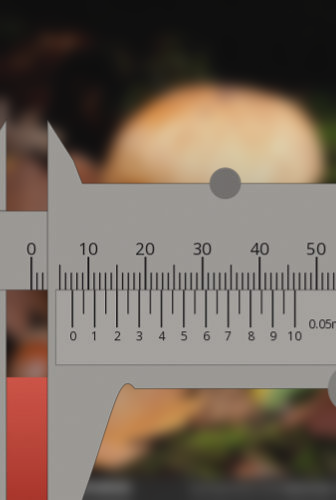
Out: value=7.2 unit=mm
